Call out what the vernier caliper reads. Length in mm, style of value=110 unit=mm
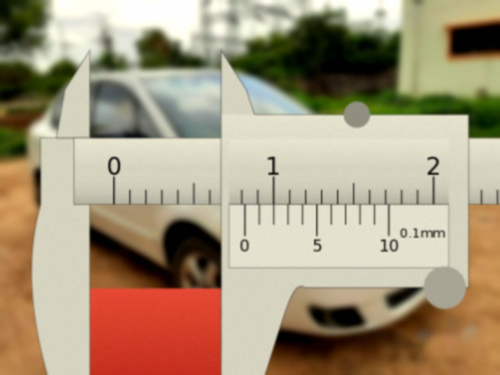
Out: value=8.2 unit=mm
